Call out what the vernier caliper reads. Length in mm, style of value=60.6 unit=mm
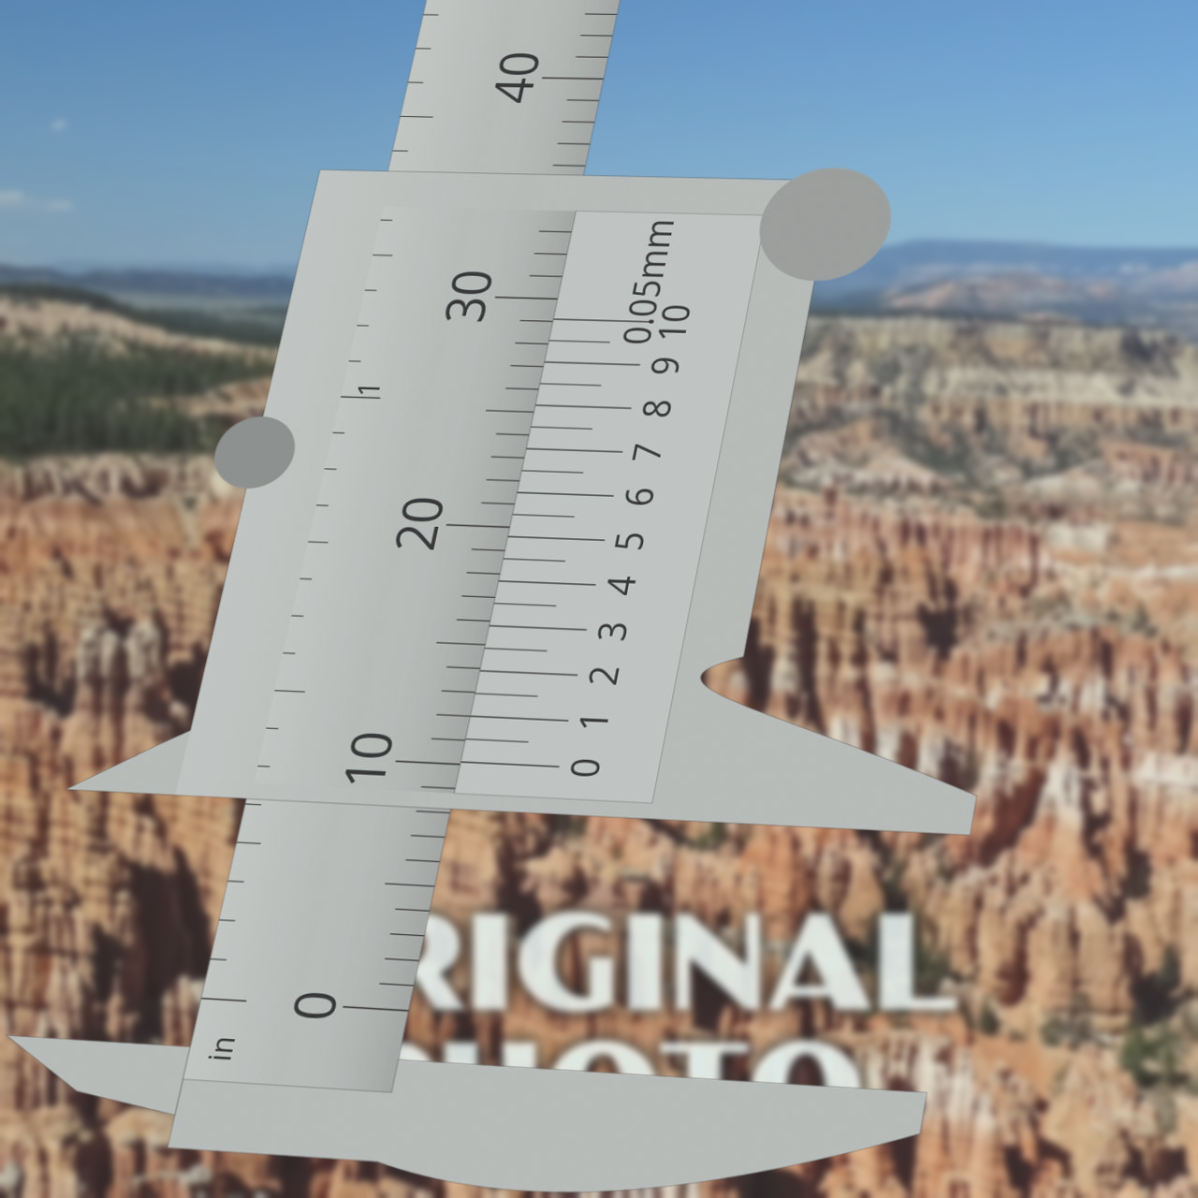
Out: value=10.10 unit=mm
